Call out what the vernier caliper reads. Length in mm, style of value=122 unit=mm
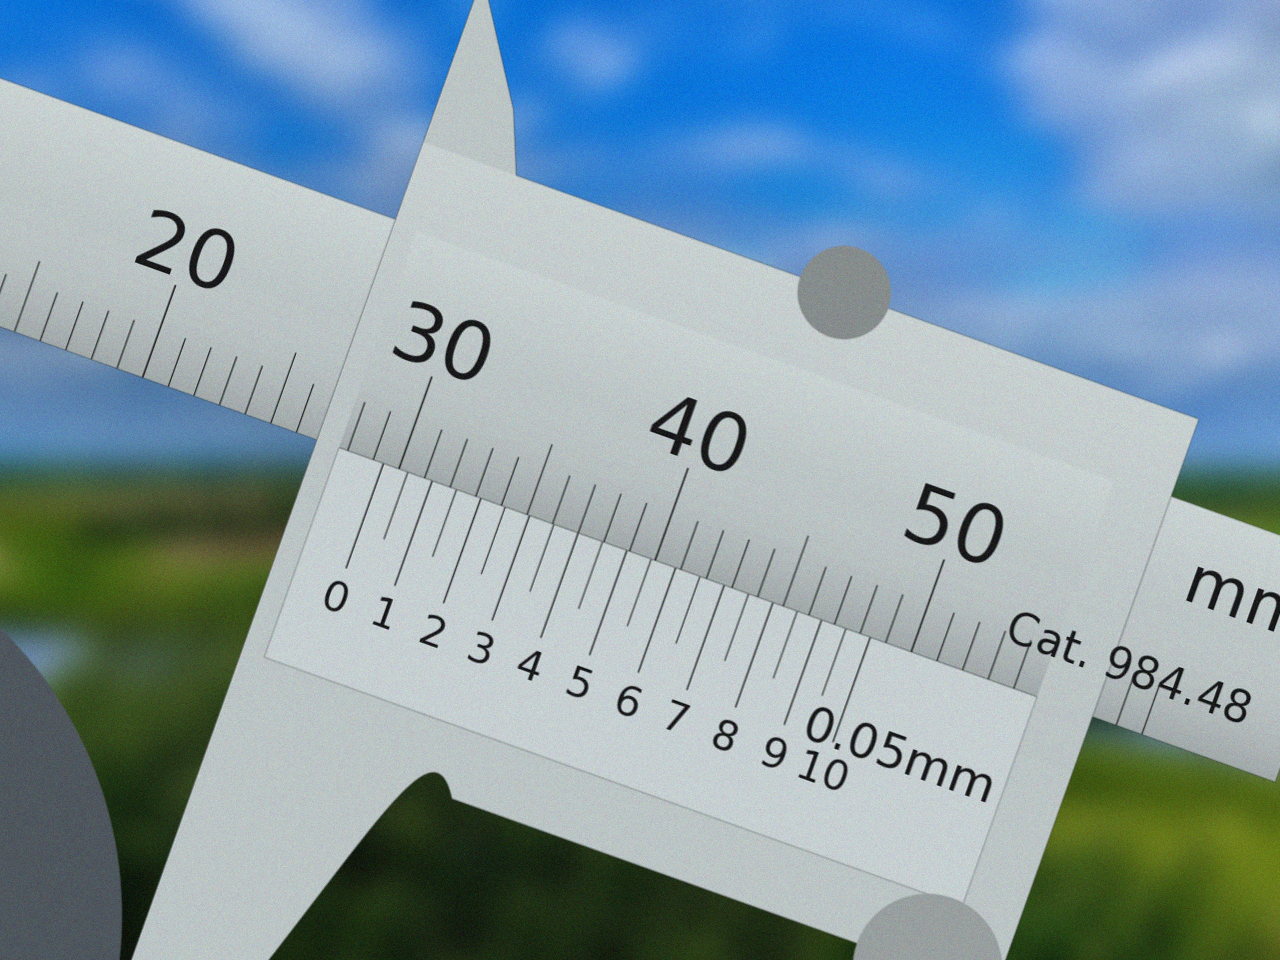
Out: value=29.40 unit=mm
